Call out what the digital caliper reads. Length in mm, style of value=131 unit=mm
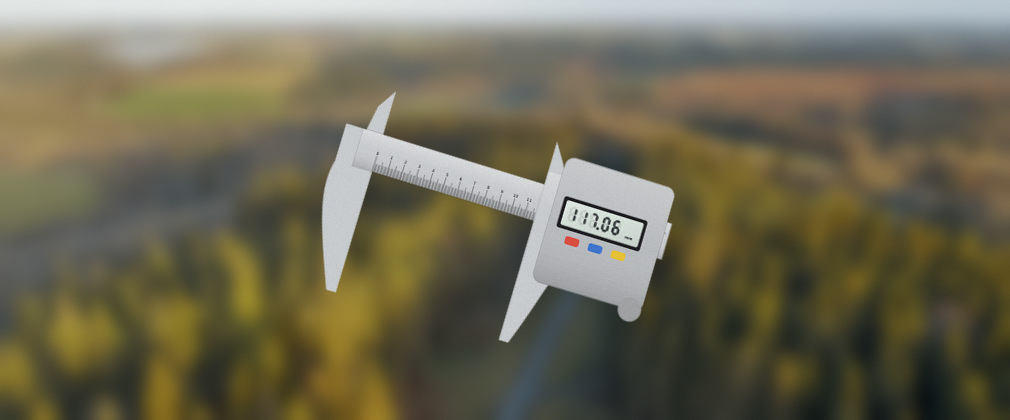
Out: value=117.06 unit=mm
